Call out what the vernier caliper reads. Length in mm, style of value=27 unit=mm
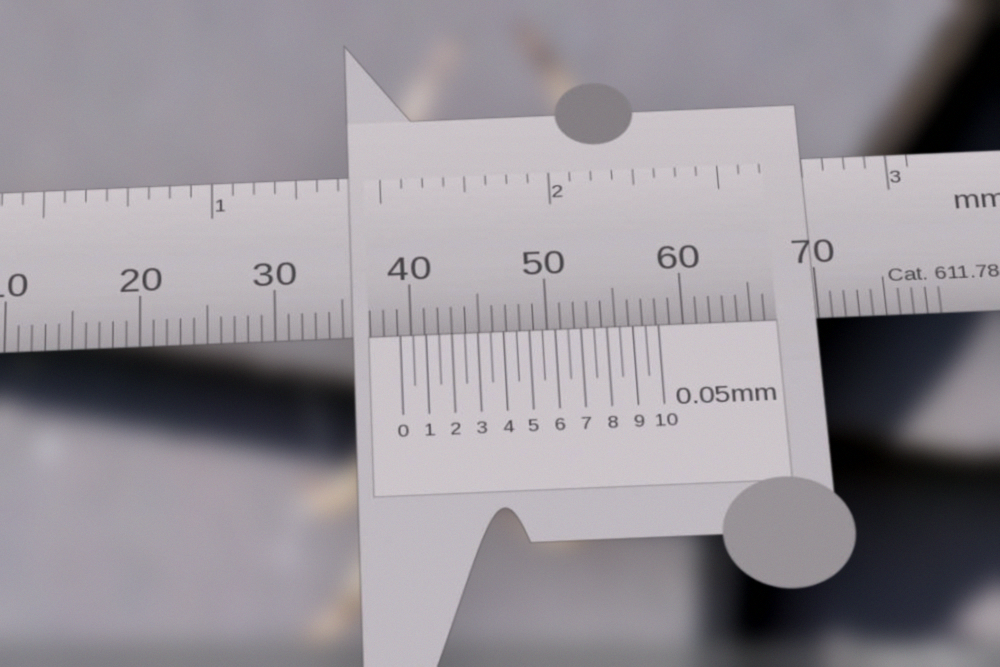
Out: value=39.2 unit=mm
